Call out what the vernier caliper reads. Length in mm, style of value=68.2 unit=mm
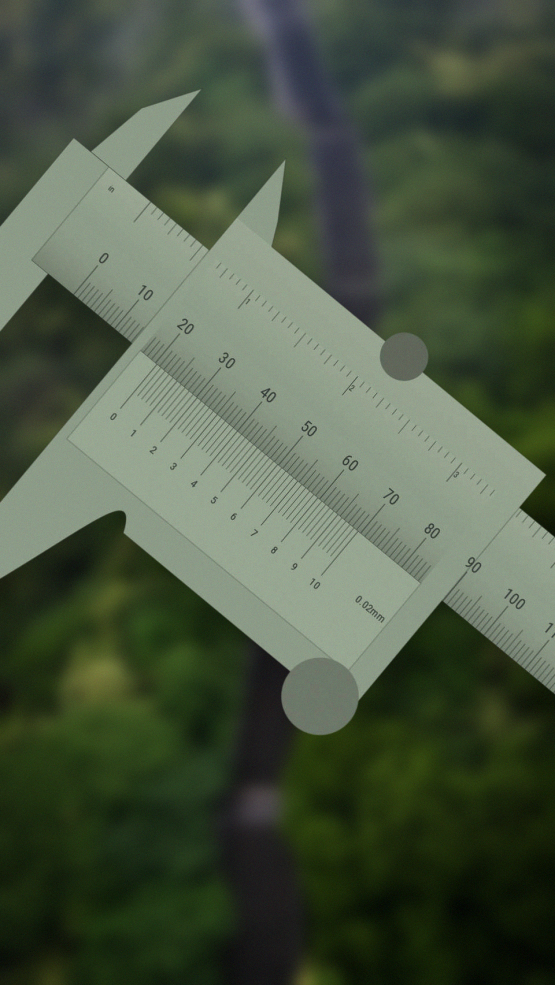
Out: value=20.4 unit=mm
